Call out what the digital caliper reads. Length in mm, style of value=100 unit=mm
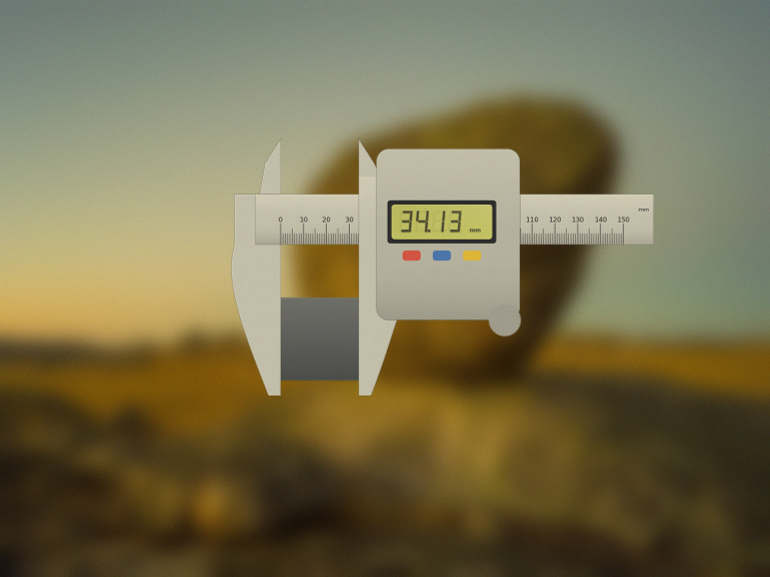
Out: value=34.13 unit=mm
